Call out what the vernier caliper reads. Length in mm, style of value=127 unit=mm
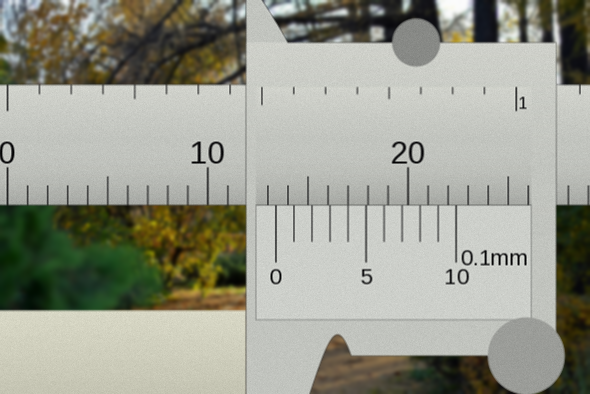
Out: value=13.4 unit=mm
